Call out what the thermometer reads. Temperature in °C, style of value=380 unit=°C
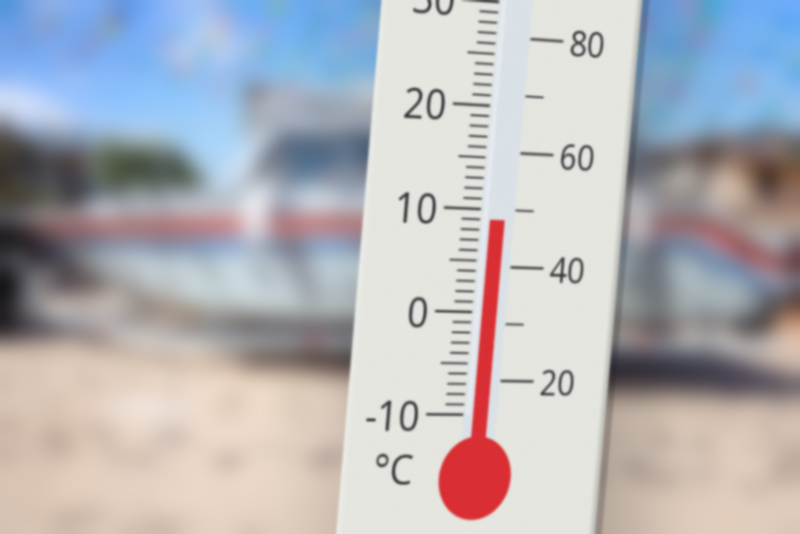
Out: value=9 unit=°C
